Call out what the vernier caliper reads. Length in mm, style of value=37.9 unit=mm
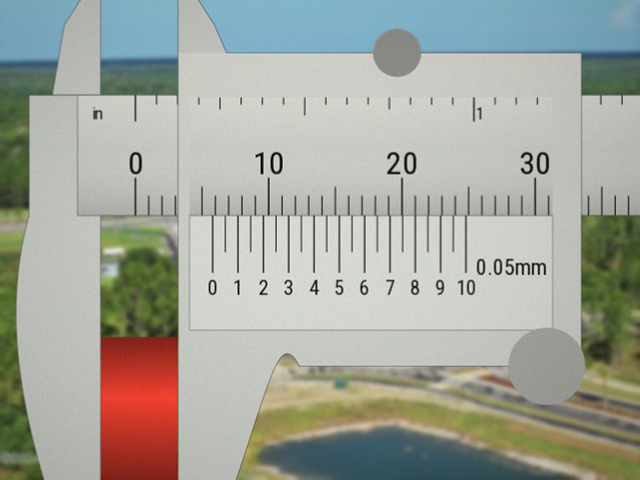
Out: value=5.8 unit=mm
